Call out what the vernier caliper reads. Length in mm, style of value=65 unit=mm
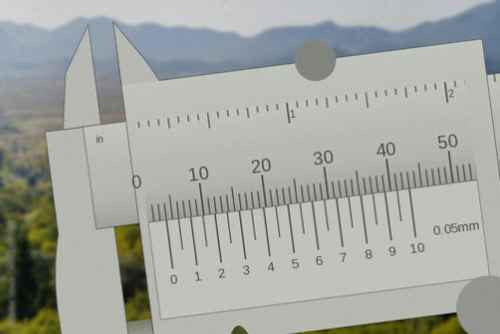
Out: value=4.0 unit=mm
